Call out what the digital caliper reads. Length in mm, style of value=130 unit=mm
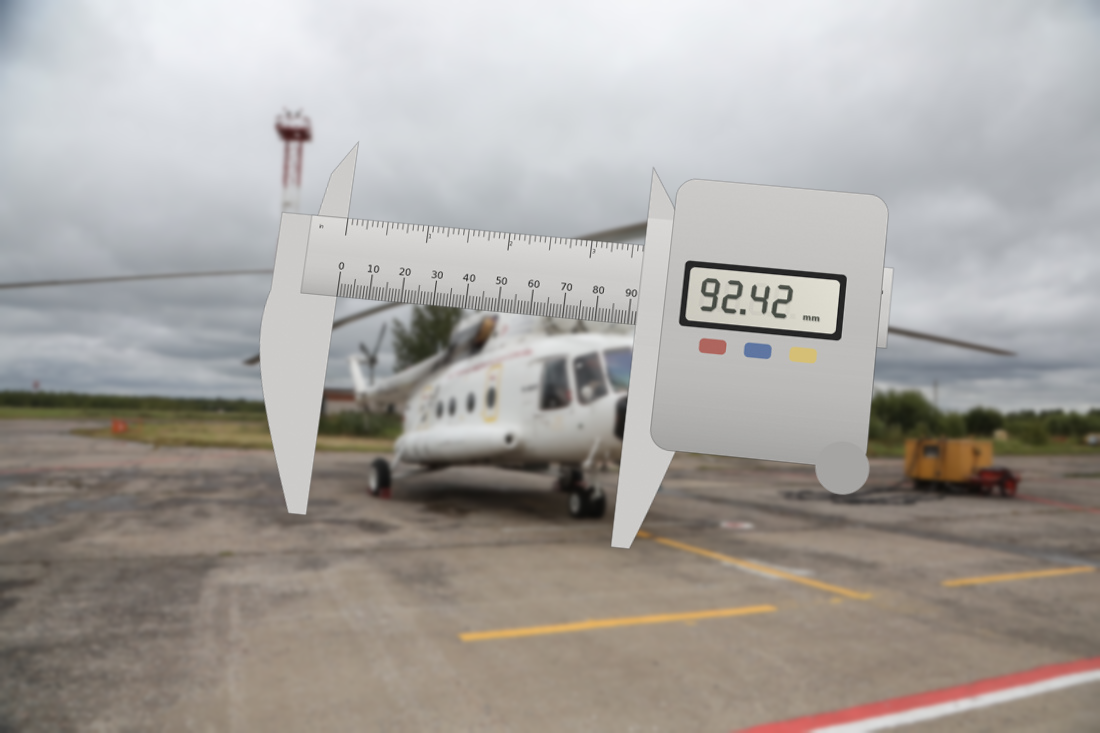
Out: value=92.42 unit=mm
